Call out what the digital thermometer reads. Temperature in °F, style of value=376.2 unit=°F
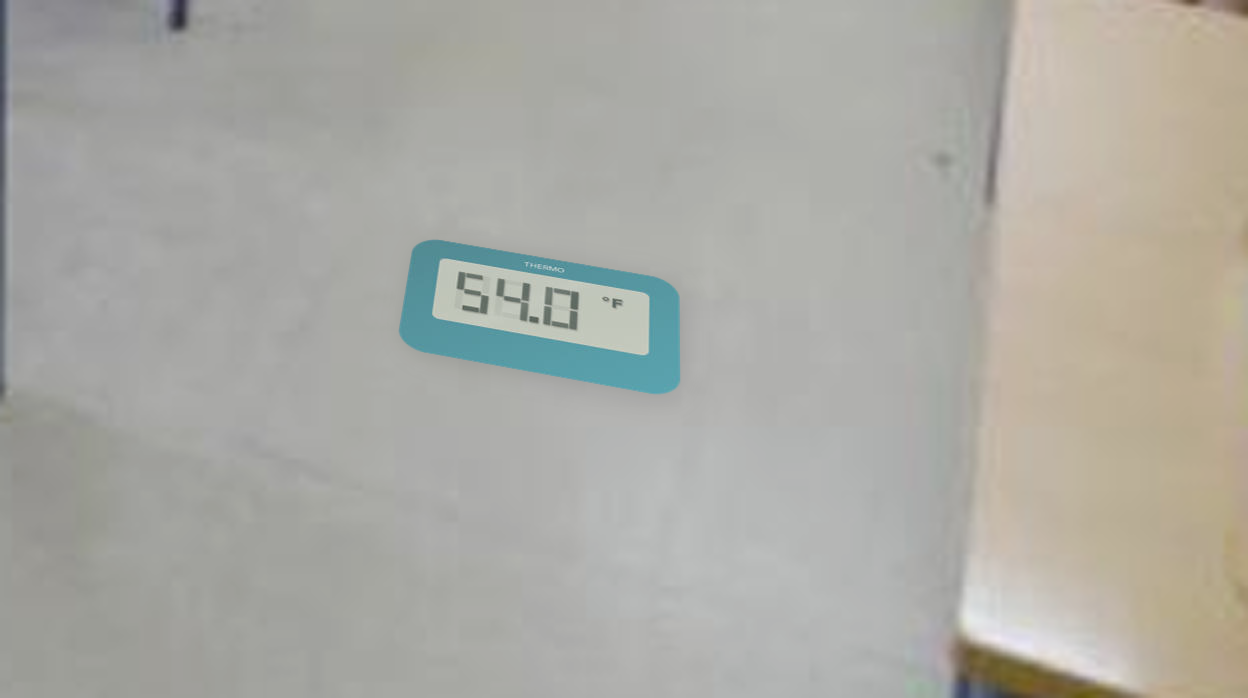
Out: value=54.0 unit=°F
